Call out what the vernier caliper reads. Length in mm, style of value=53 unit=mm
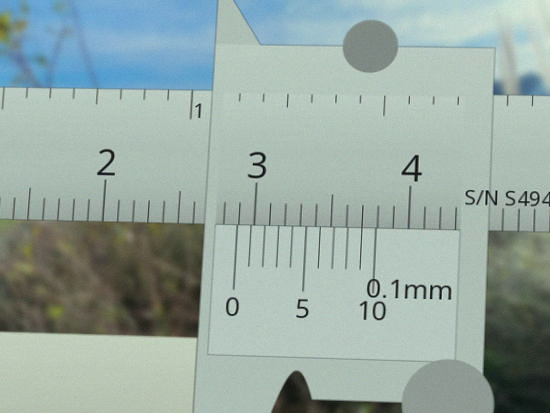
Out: value=28.9 unit=mm
